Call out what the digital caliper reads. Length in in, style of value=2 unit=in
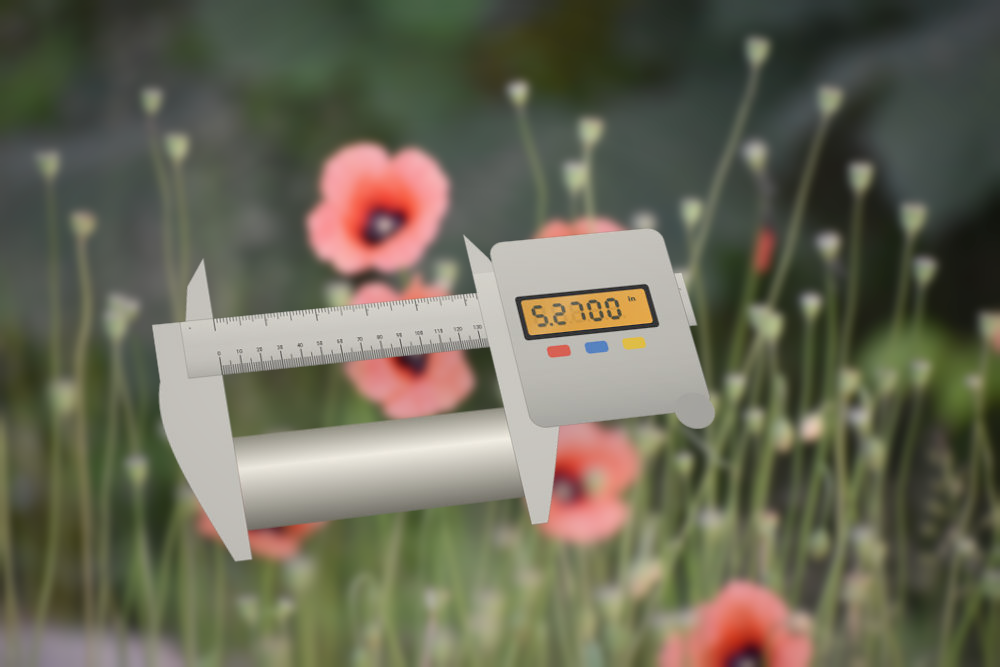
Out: value=5.2700 unit=in
